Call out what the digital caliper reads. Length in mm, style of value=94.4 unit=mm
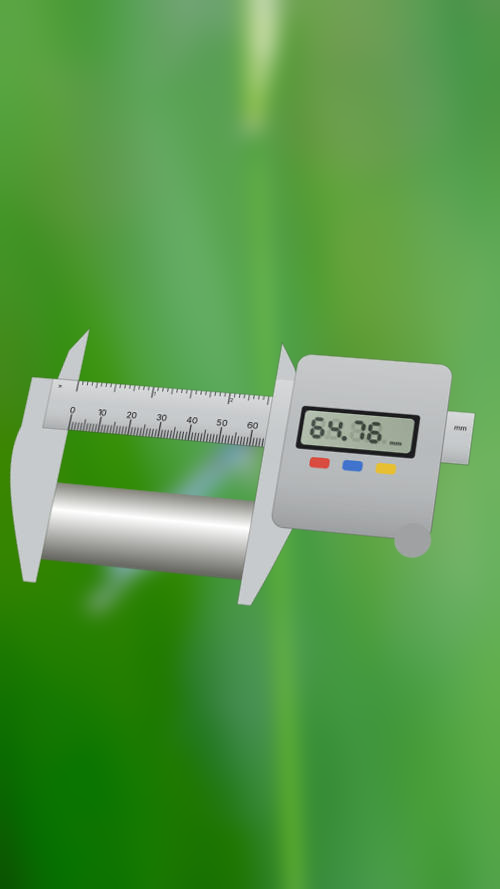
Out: value=64.76 unit=mm
